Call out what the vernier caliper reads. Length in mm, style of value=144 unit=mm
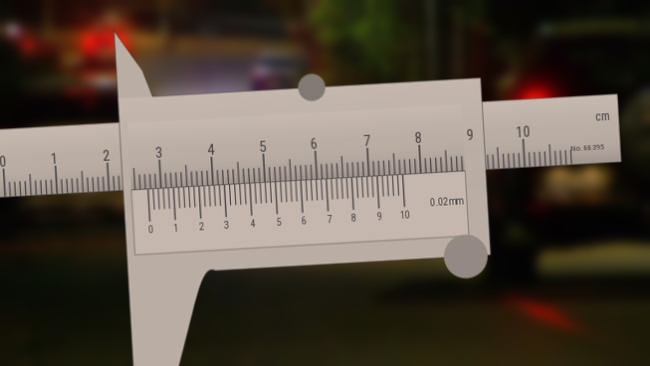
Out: value=27.5 unit=mm
